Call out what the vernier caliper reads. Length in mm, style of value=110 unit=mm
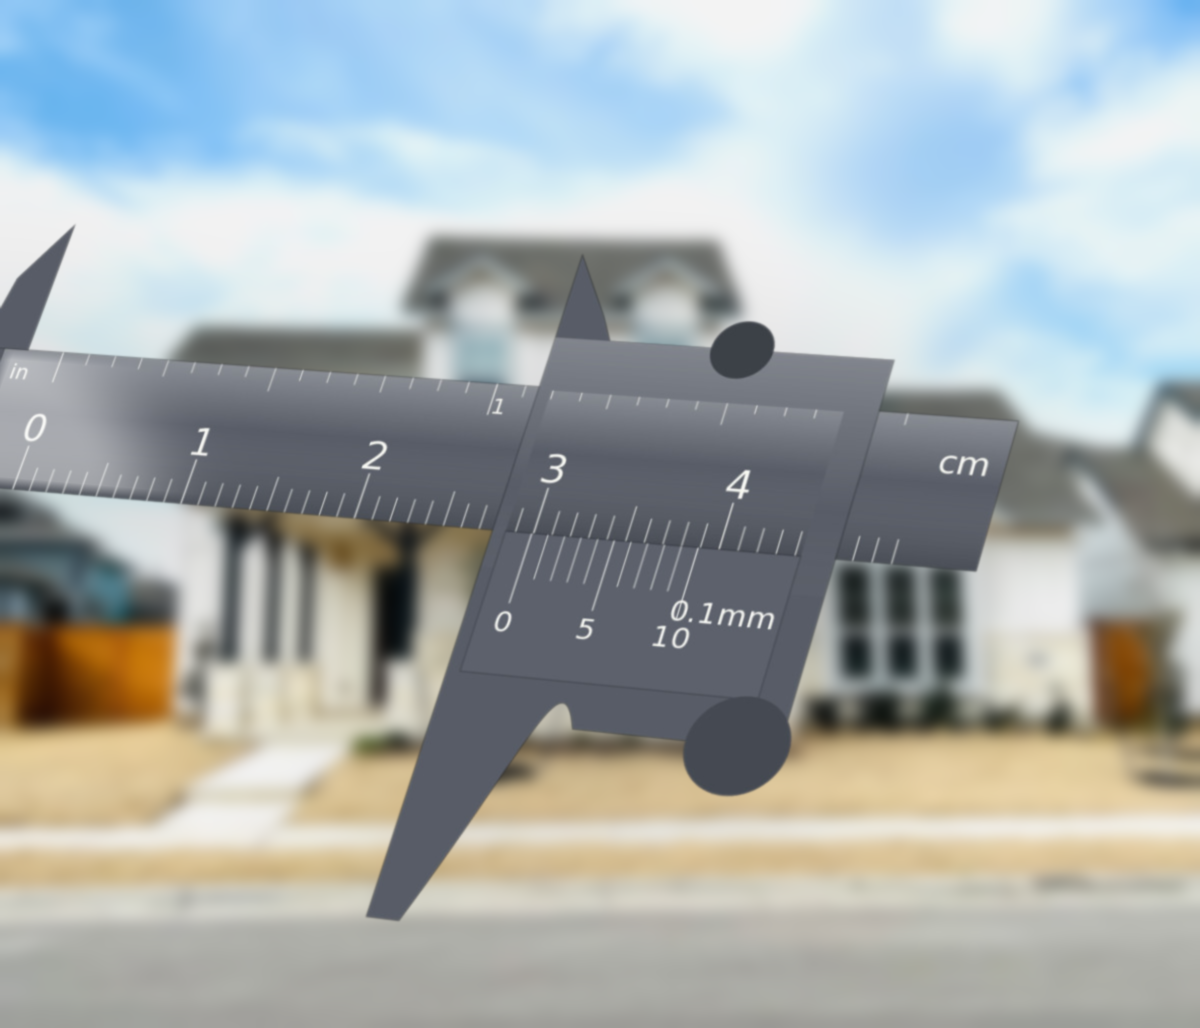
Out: value=29.9 unit=mm
